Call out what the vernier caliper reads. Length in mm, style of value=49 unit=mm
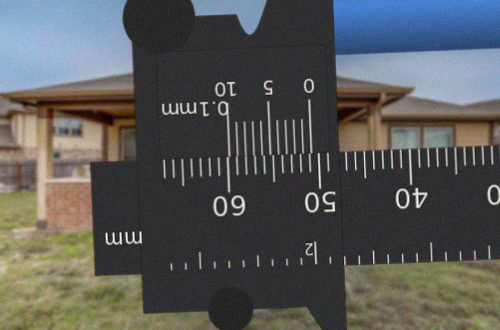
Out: value=50.8 unit=mm
